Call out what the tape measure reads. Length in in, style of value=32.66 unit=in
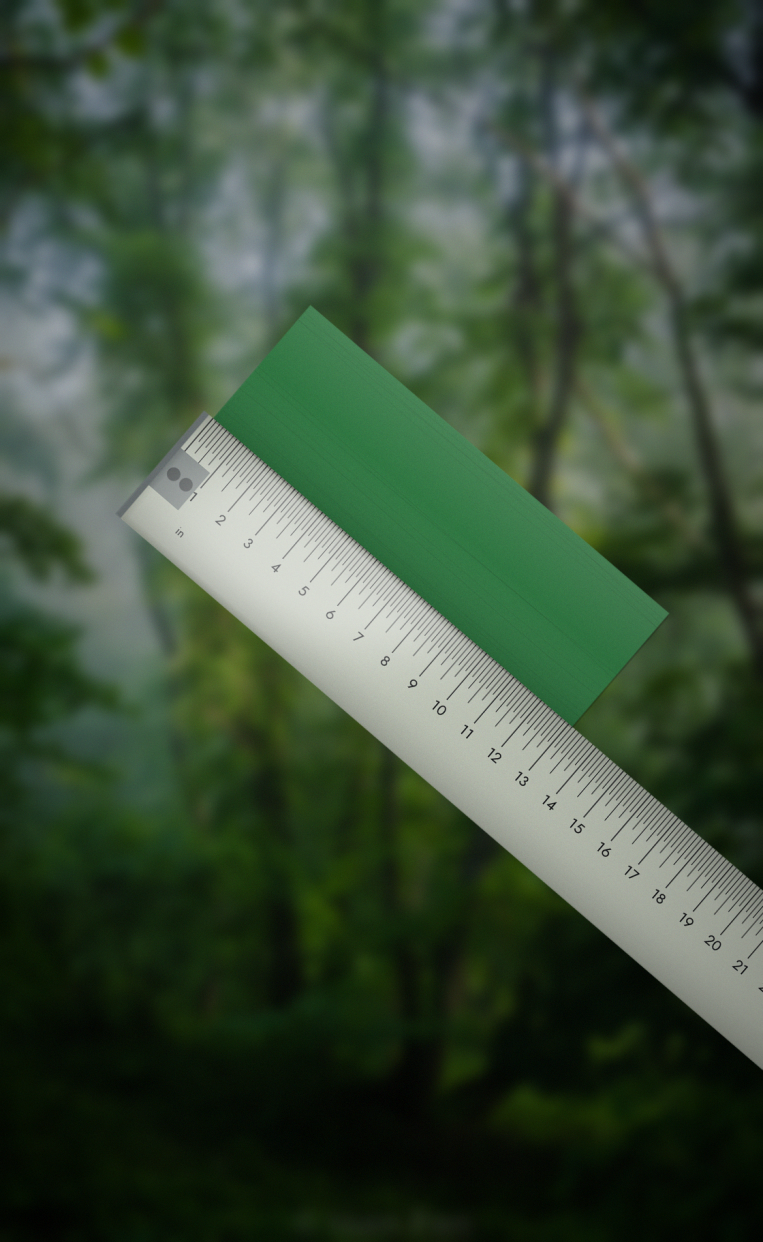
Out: value=13.125 unit=in
